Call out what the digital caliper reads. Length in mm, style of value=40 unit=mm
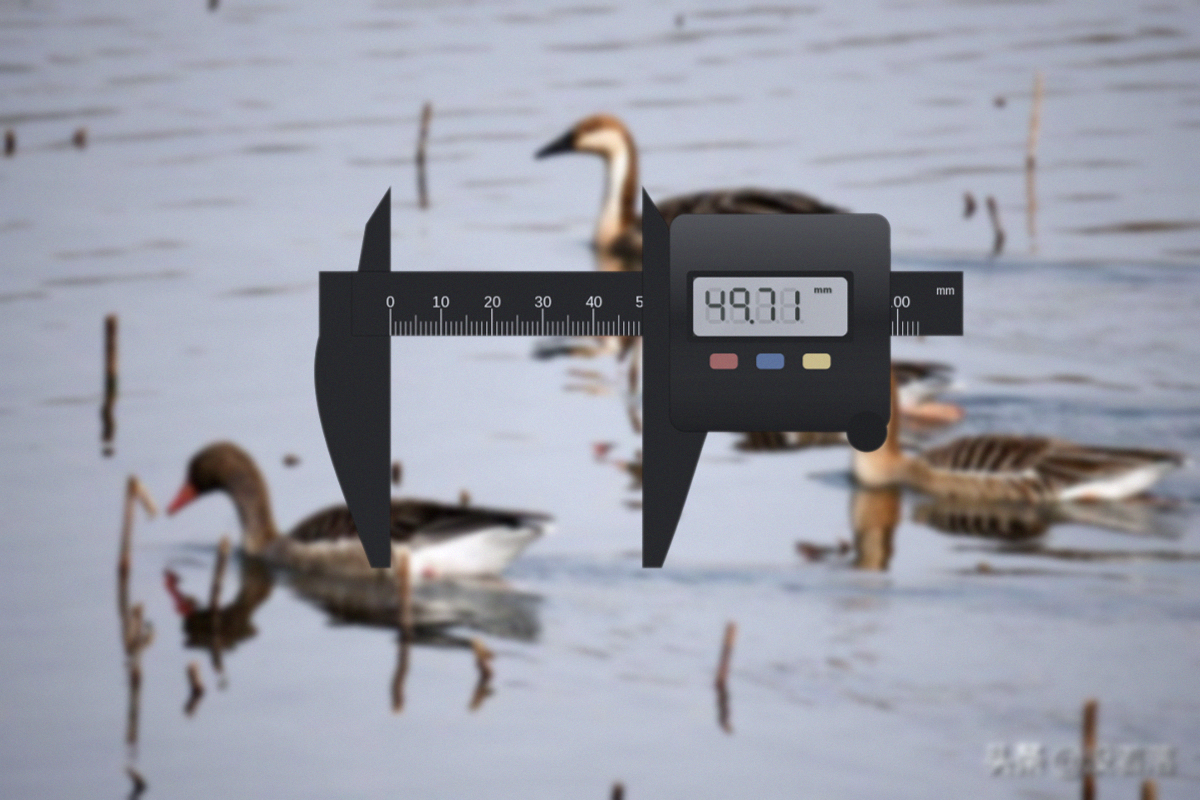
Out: value=49.71 unit=mm
